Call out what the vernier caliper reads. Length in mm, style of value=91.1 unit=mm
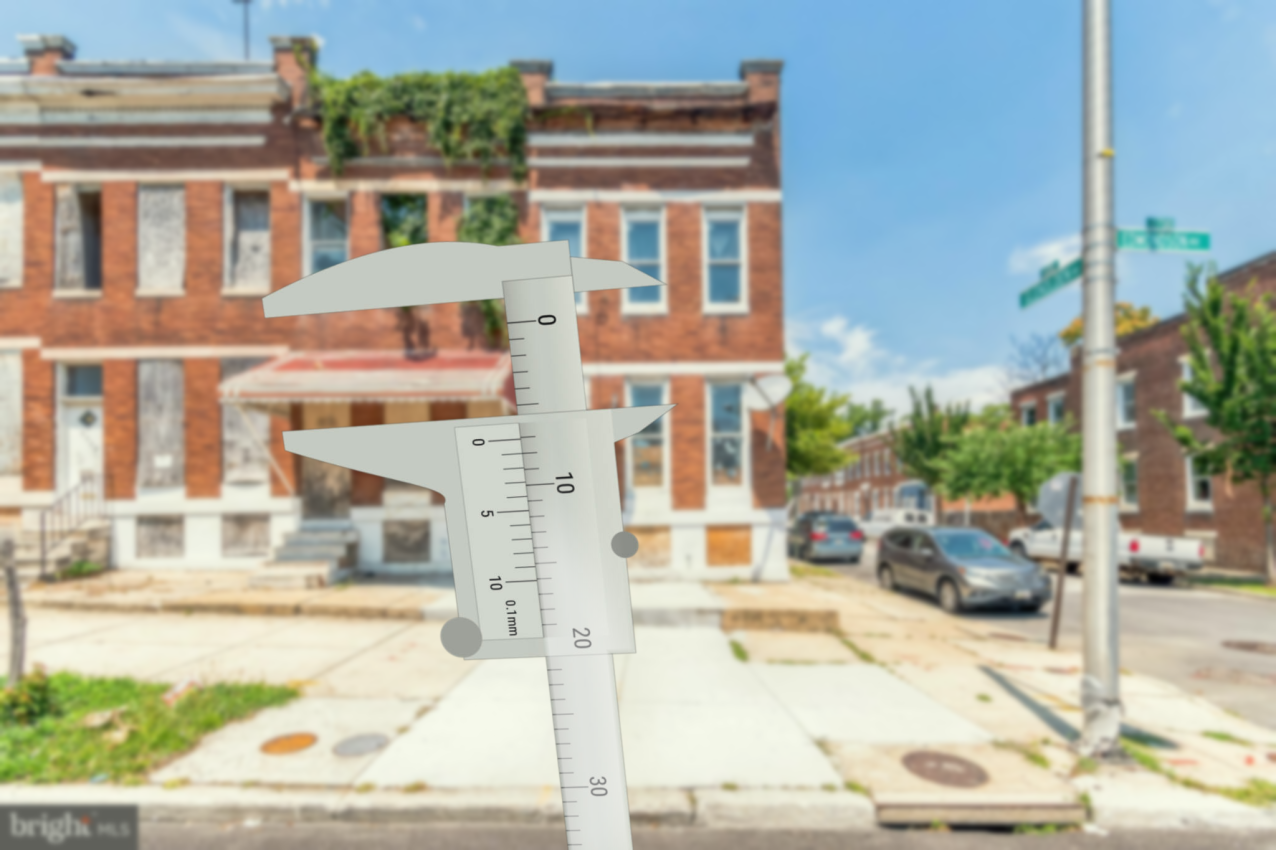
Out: value=7.1 unit=mm
